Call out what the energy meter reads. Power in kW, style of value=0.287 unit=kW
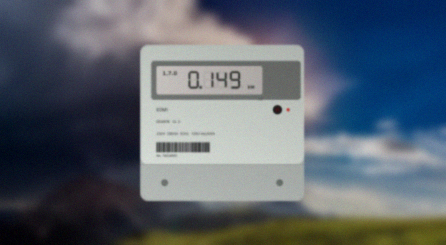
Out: value=0.149 unit=kW
